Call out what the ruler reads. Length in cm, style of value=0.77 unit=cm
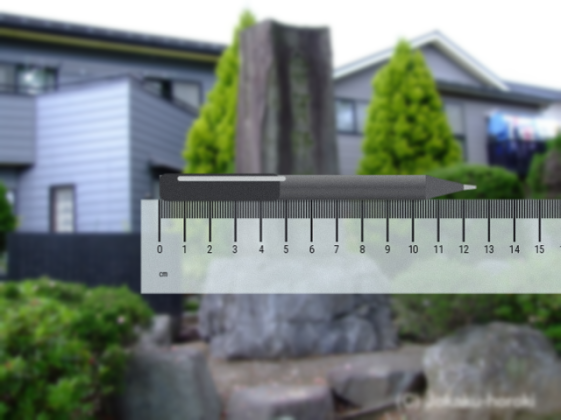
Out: value=12.5 unit=cm
